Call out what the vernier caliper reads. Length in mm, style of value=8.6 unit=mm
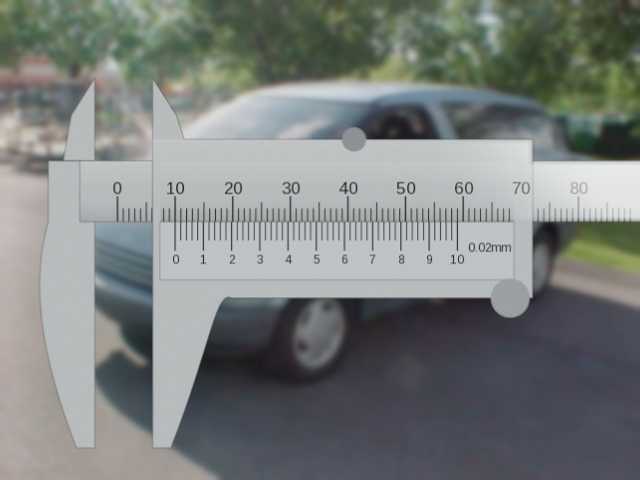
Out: value=10.0 unit=mm
